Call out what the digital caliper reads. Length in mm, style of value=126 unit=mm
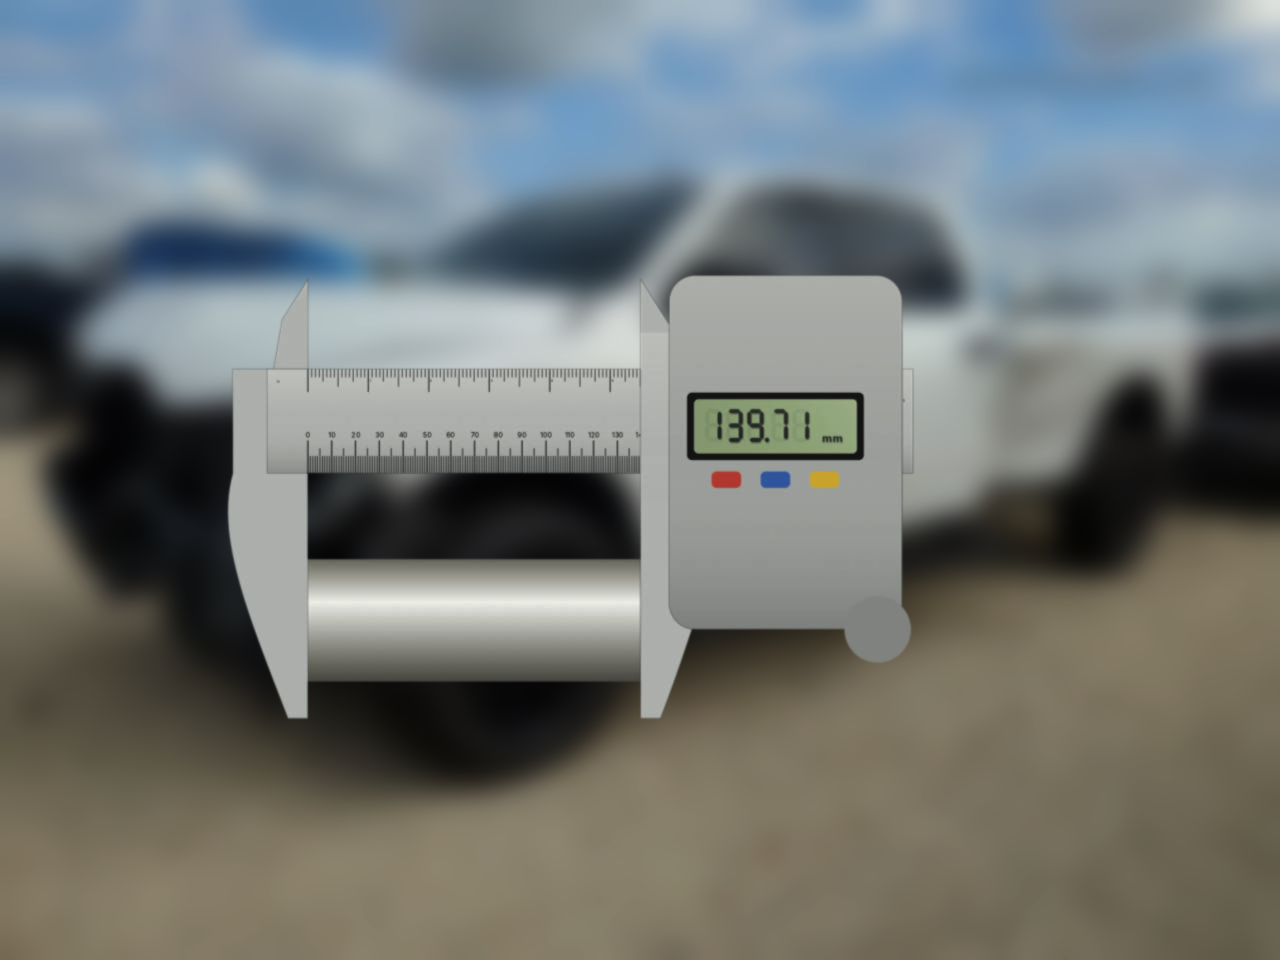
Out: value=139.71 unit=mm
